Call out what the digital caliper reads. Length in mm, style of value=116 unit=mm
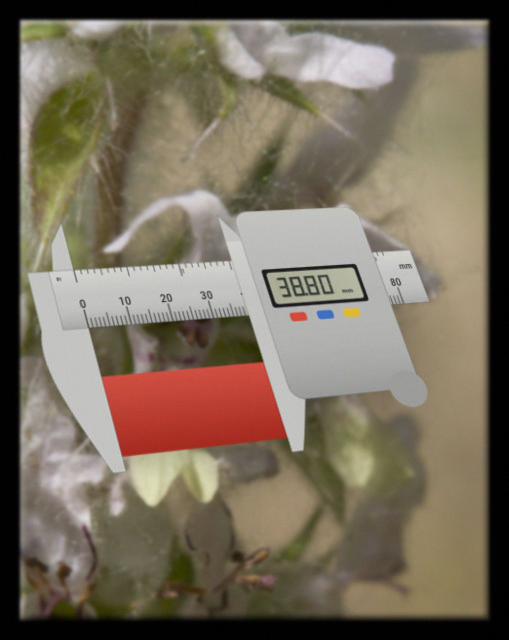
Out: value=38.80 unit=mm
